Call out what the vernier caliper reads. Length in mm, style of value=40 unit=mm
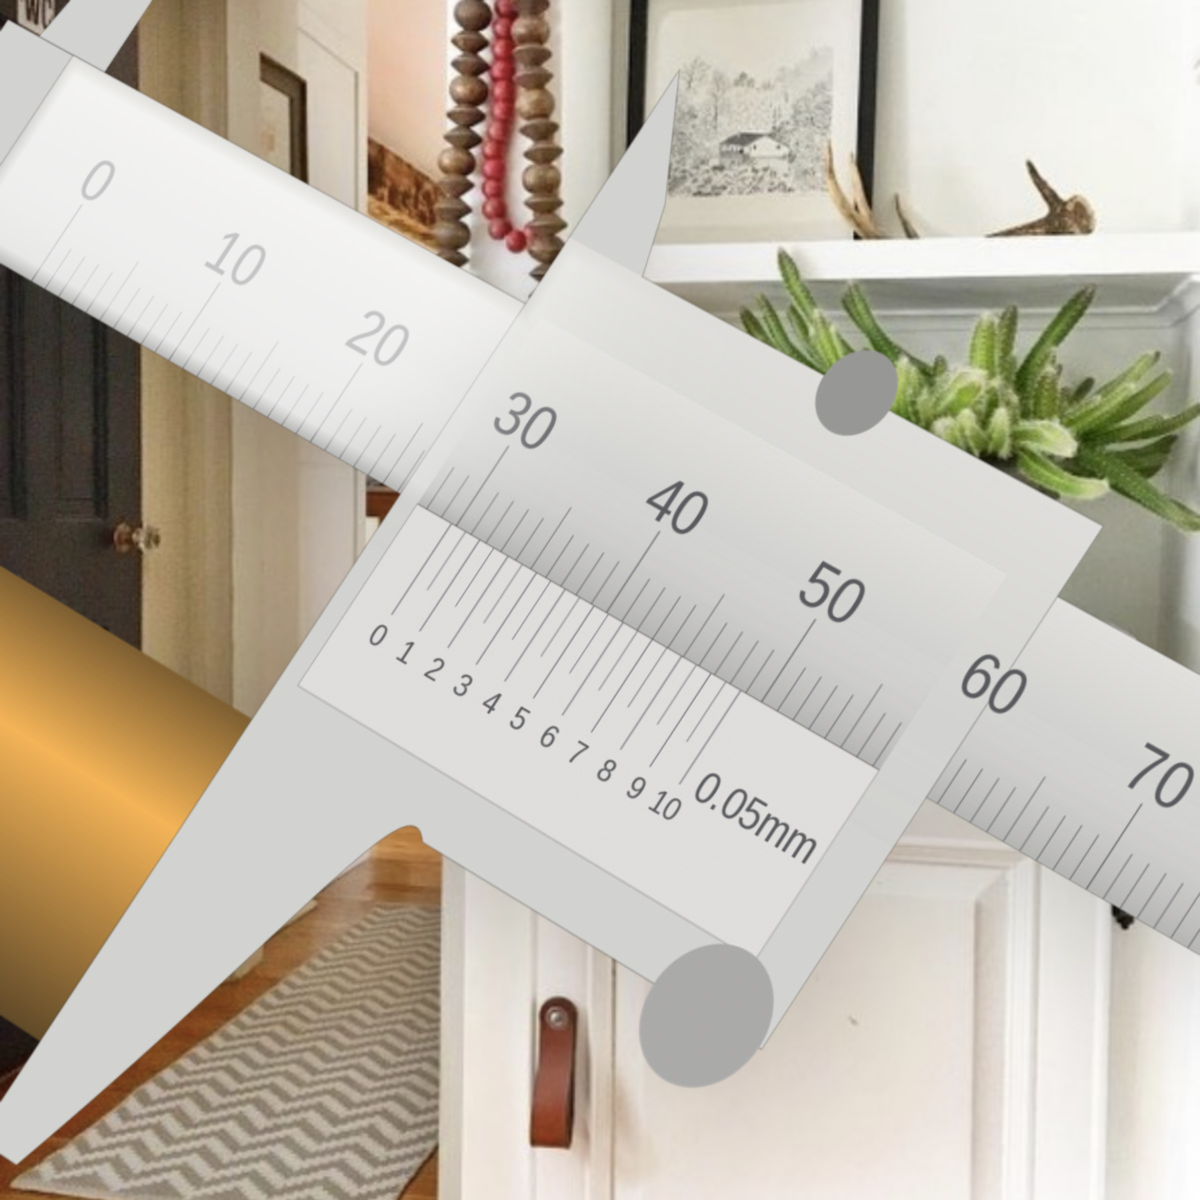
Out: value=29.7 unit=mm
